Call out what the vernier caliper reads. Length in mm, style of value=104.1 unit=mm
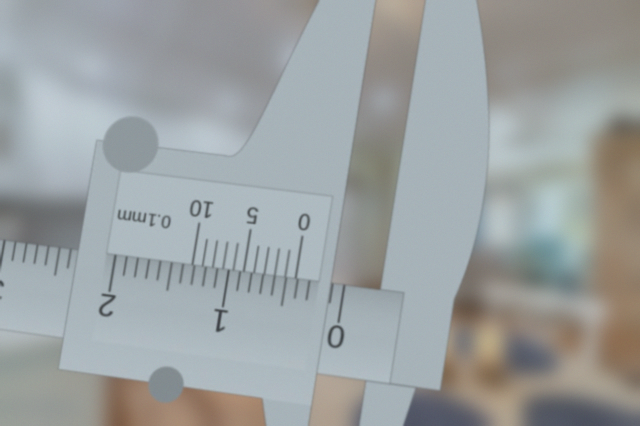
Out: value=4.2 unit=mm
